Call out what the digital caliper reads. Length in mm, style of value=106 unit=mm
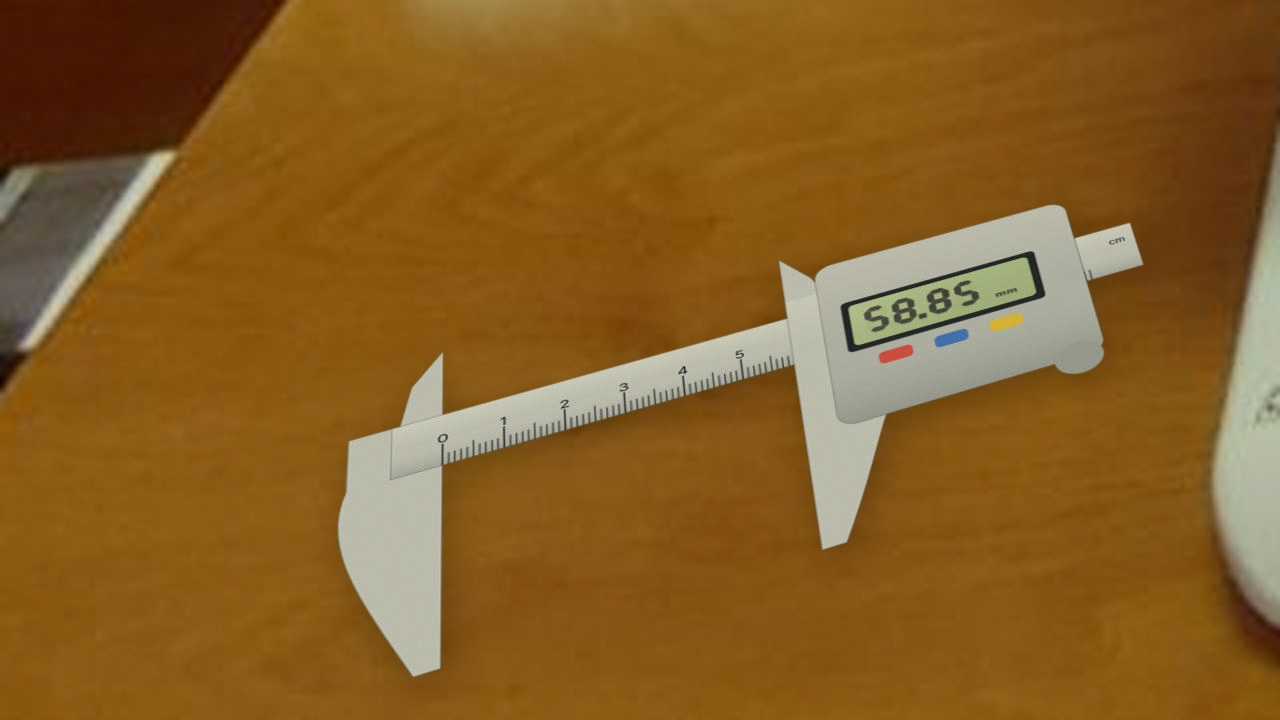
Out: value=58.85 unit=mm
